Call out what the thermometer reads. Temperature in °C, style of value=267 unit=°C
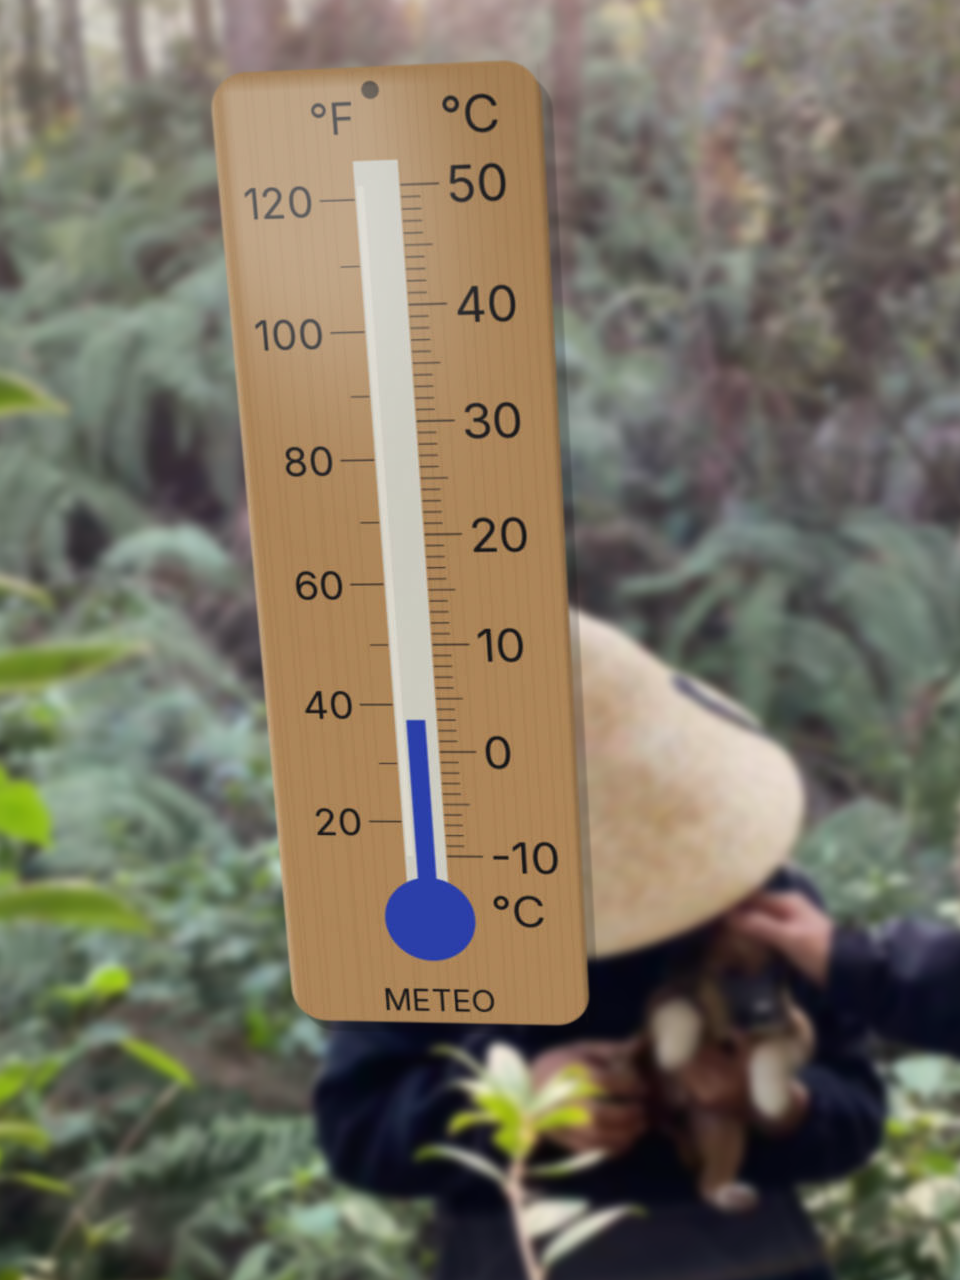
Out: value=3 unit=°C
